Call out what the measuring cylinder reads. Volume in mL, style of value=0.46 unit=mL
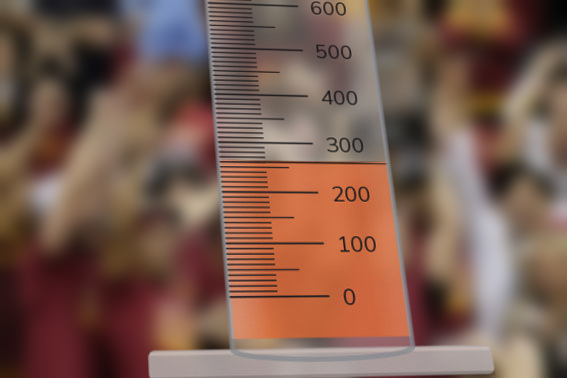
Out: value=260 unit=mL
